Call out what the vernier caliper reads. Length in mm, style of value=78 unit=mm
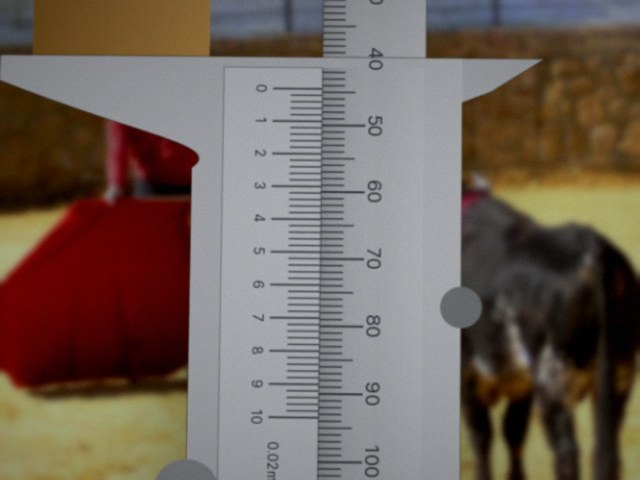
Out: value=44.5 unit=mm
